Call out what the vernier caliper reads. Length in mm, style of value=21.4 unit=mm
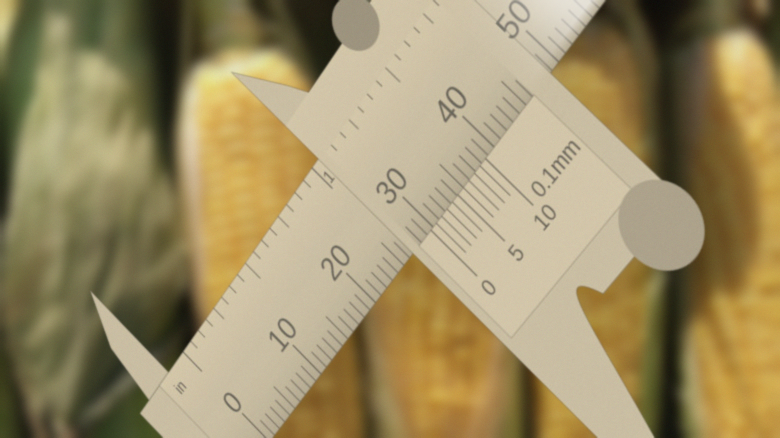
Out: value=29.6 unit=mm
